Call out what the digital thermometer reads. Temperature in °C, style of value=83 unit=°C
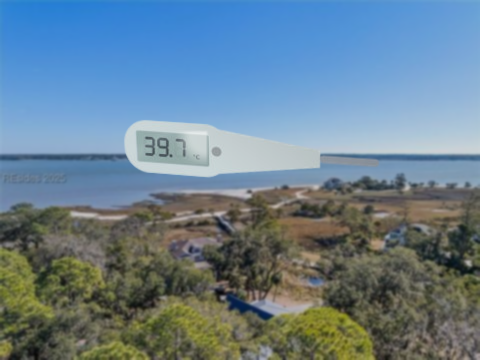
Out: value=39.7 unit=°C
